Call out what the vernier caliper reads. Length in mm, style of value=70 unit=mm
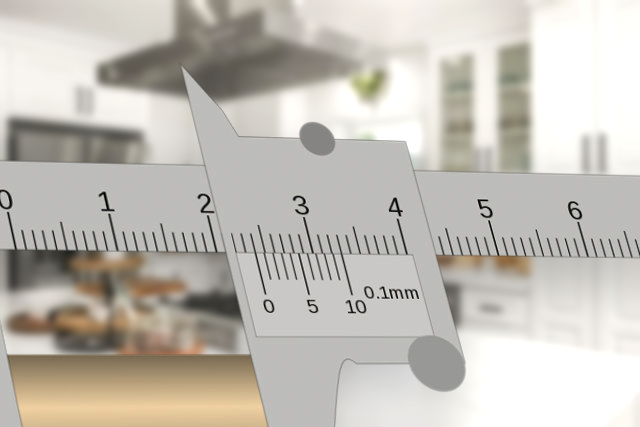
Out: value=24.0 unit=mm
